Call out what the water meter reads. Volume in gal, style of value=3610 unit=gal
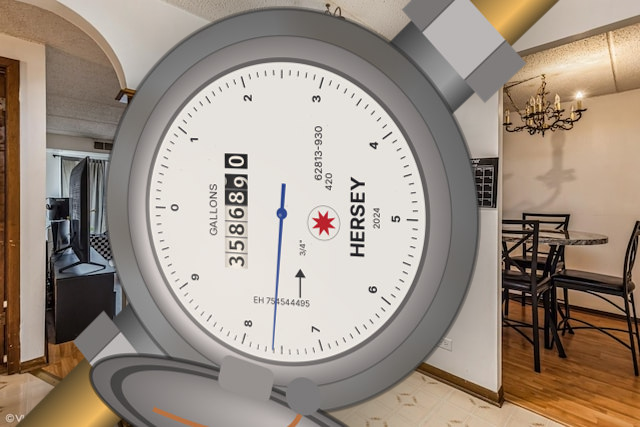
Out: value=3586887.6 unit=gal
